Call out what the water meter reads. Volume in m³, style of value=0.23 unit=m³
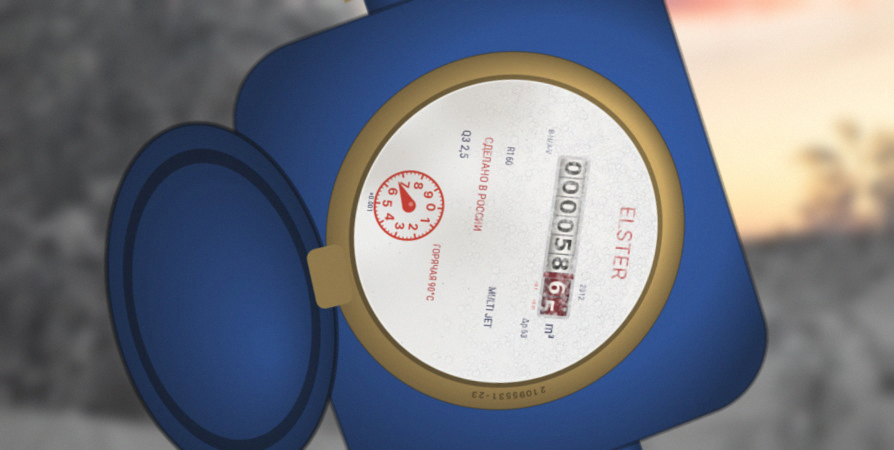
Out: value=58.646 unit=m³
